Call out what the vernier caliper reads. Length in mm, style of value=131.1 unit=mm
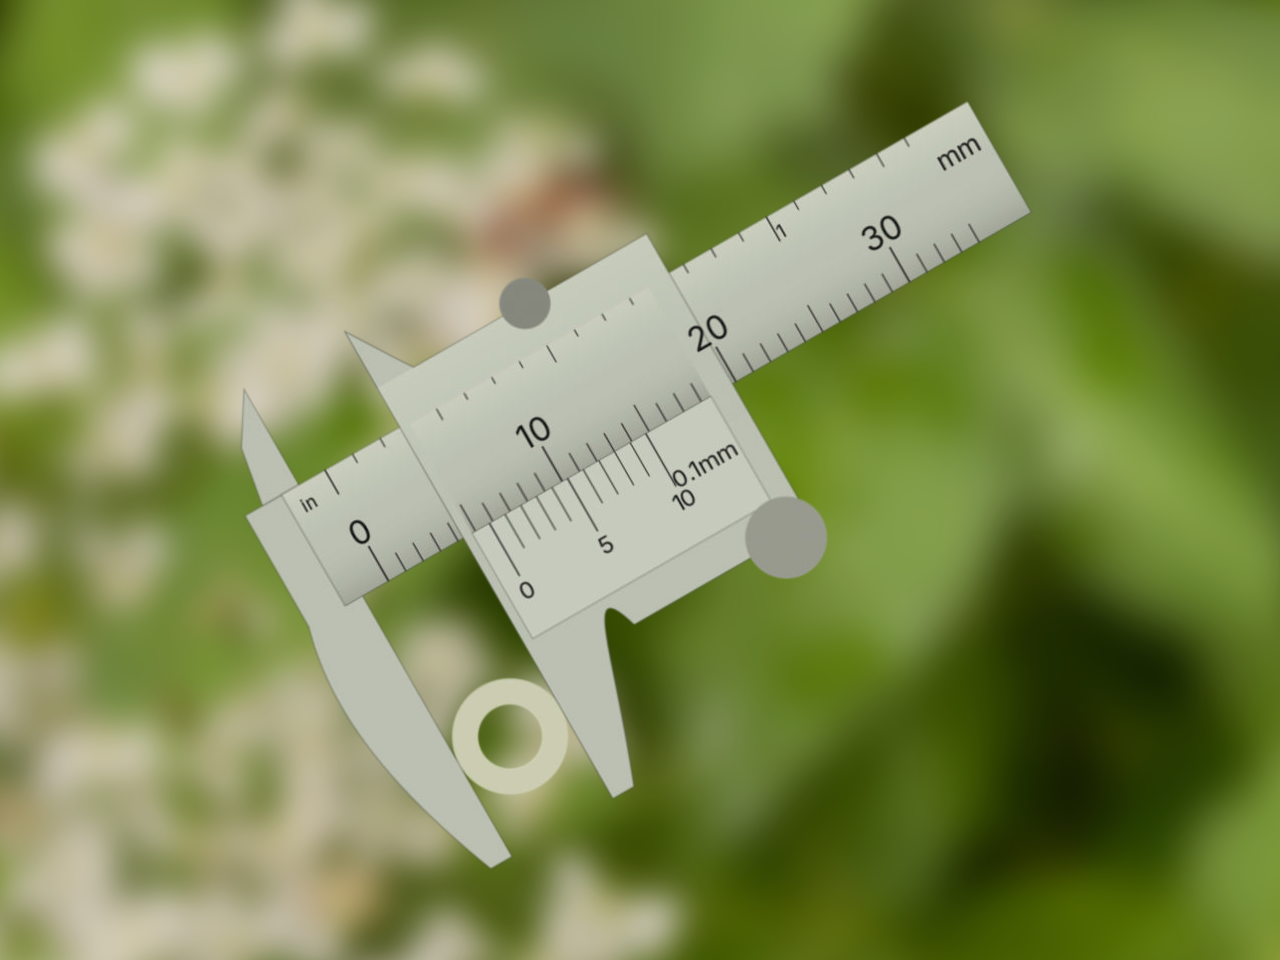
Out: value=5.8 unit=mm
